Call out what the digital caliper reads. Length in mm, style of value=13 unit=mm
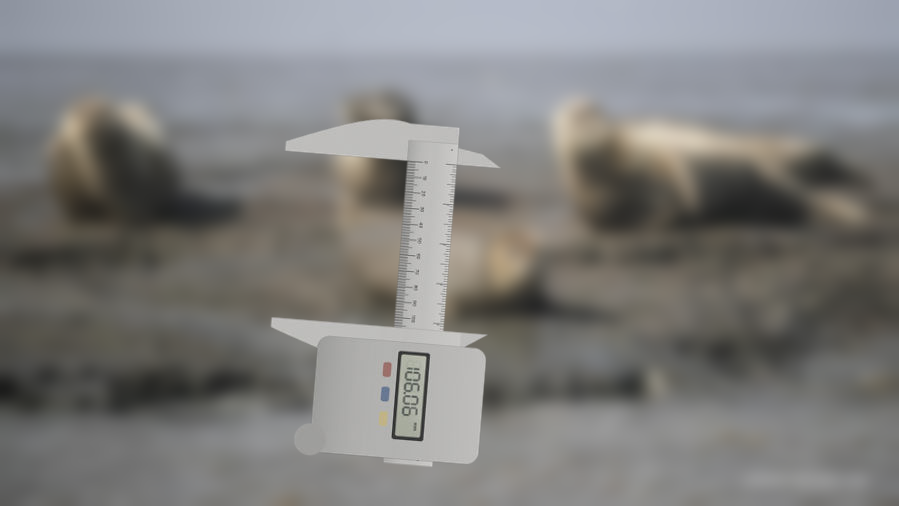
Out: value=106.06 unit=mm
